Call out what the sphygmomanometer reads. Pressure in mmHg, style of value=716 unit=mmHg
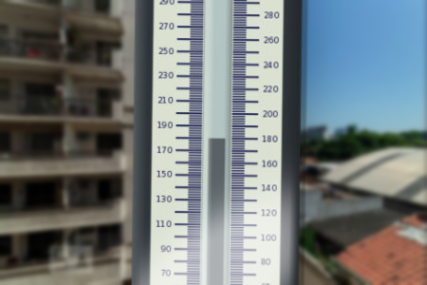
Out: value=180 unit=mmHg
